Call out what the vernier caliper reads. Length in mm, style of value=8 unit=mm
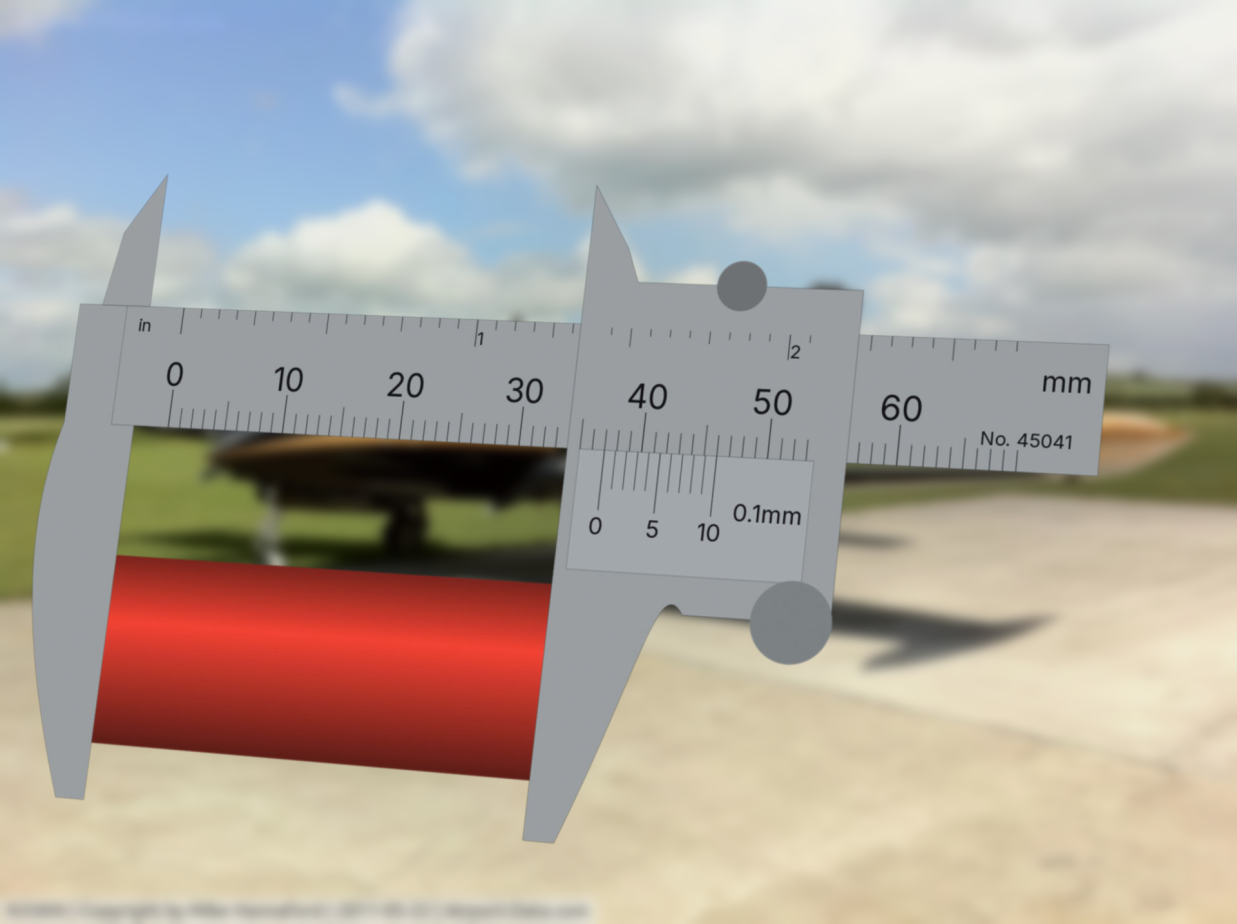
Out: value=37.0 unit=mm
